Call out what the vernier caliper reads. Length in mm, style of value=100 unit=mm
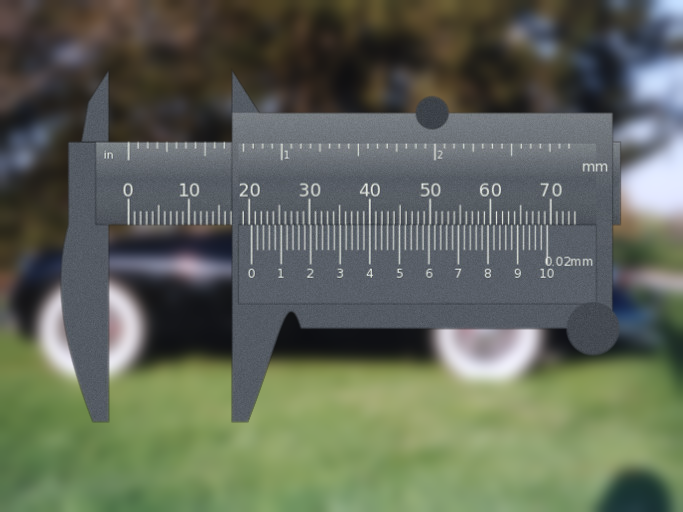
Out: value=20.4 unit=mm
